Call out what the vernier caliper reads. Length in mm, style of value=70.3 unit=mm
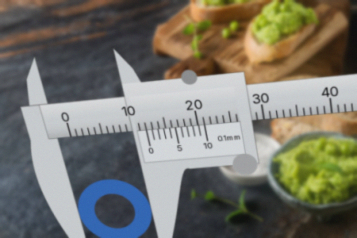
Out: value=12.0 unit=mm
